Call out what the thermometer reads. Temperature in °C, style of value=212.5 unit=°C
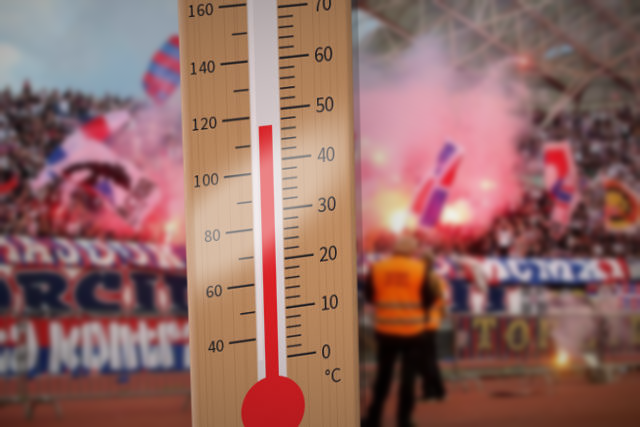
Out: value=47 unit=°C
